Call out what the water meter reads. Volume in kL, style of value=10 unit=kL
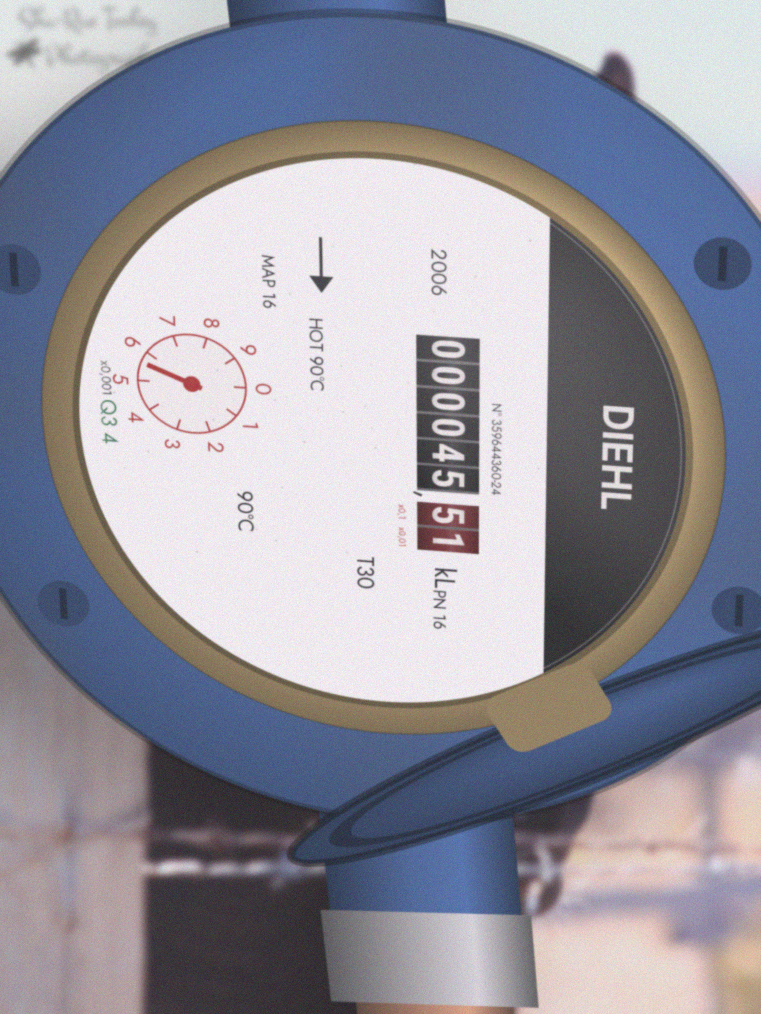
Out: value=45.515 unit=kL
